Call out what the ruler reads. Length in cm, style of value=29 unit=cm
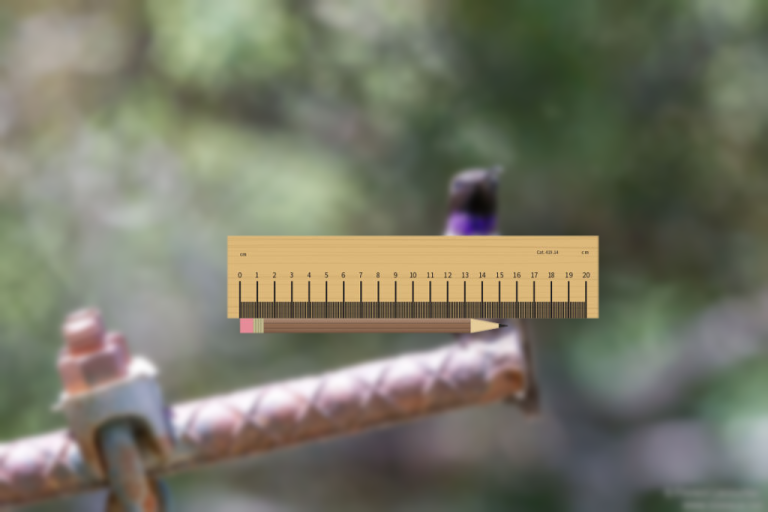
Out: value=15.5 unit=cm
